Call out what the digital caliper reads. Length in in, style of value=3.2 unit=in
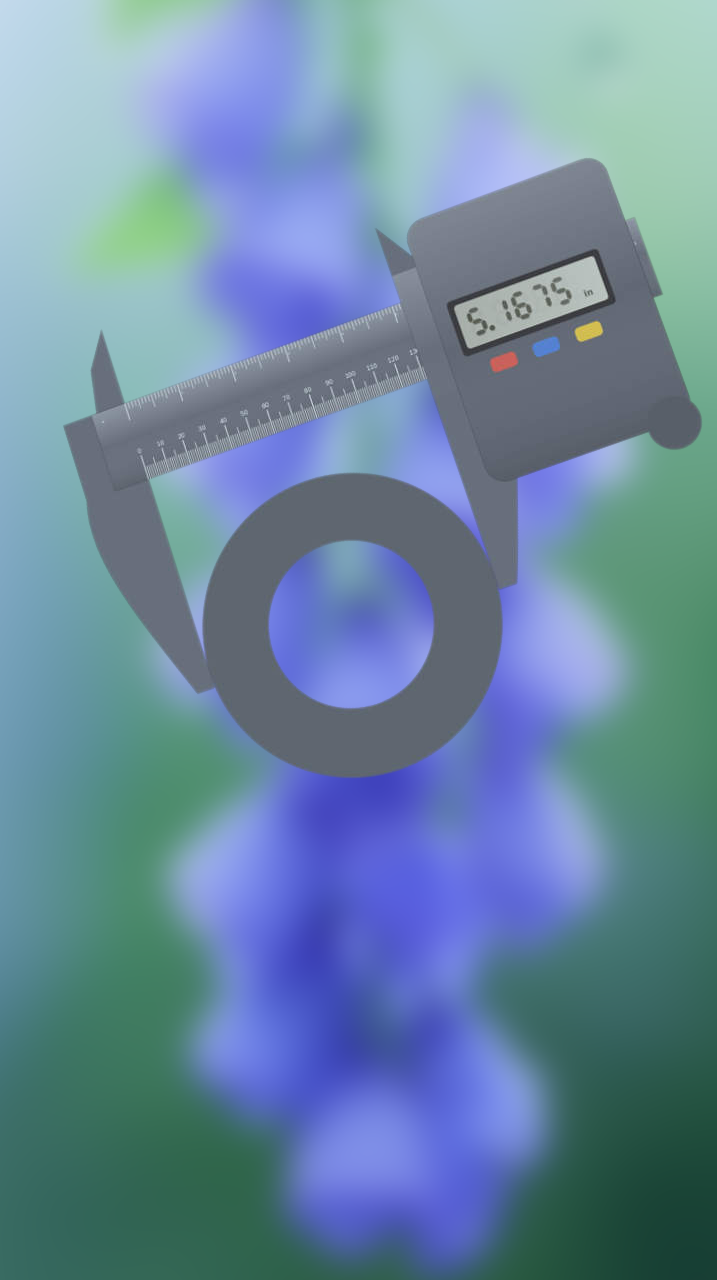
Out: value=5.1675 unit=in
